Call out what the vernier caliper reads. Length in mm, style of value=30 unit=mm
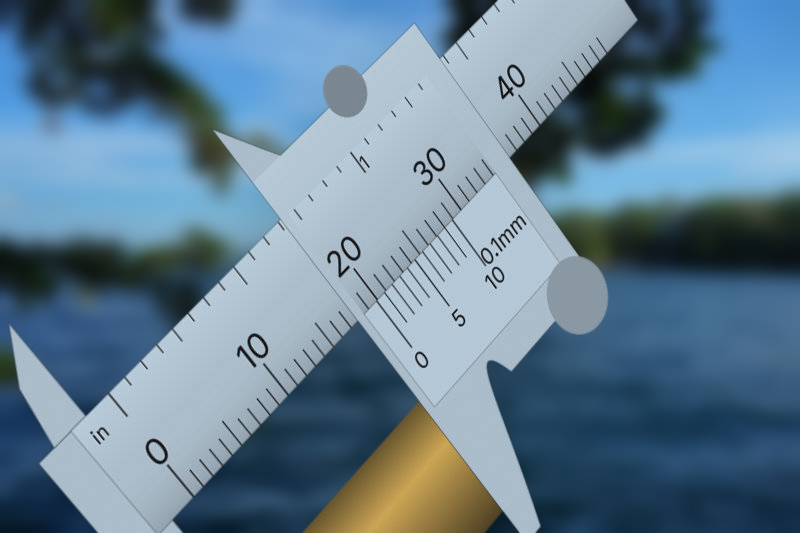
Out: value=19.9 unit=mm
